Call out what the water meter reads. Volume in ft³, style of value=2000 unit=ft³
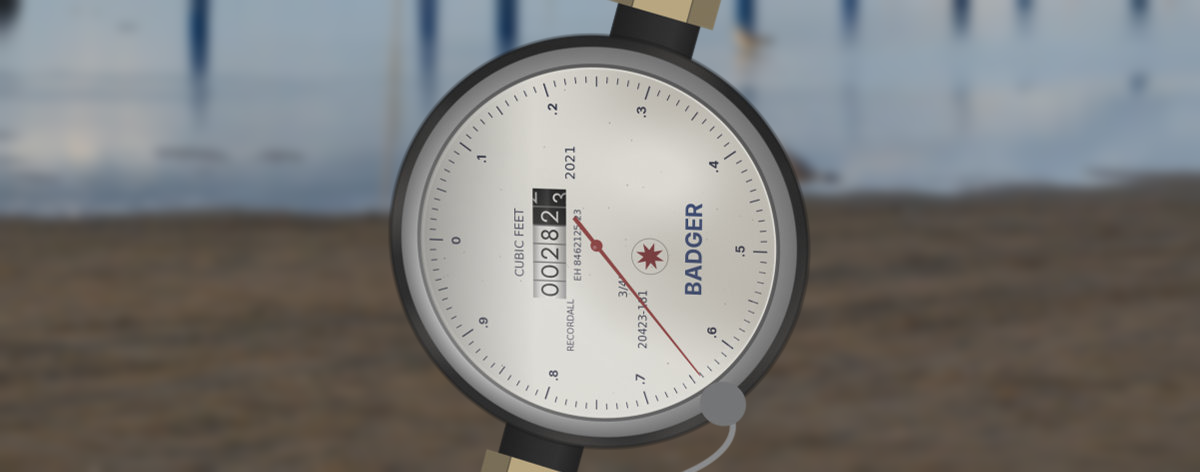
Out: value=2822.64 unit=ft³
